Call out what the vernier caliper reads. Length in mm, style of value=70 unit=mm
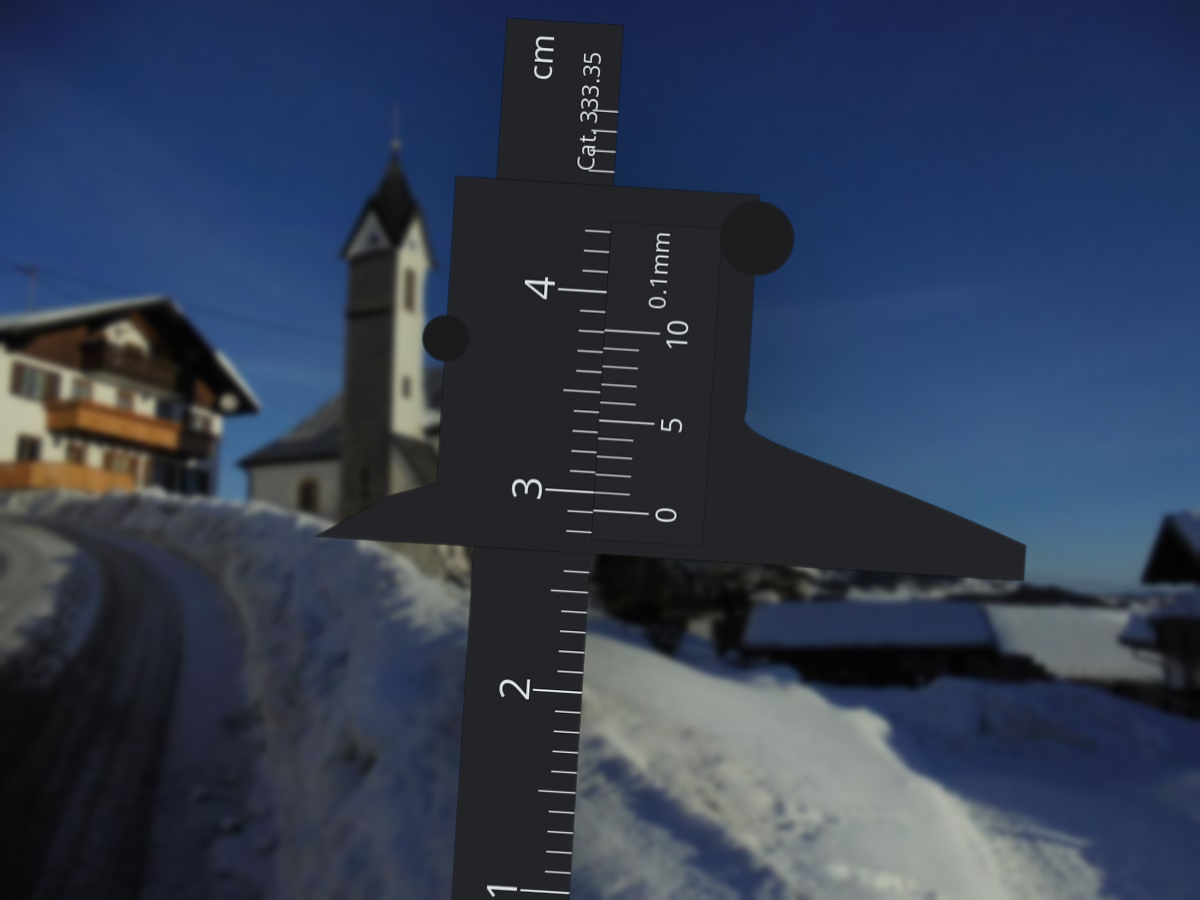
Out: value=29.1 unit=mm
